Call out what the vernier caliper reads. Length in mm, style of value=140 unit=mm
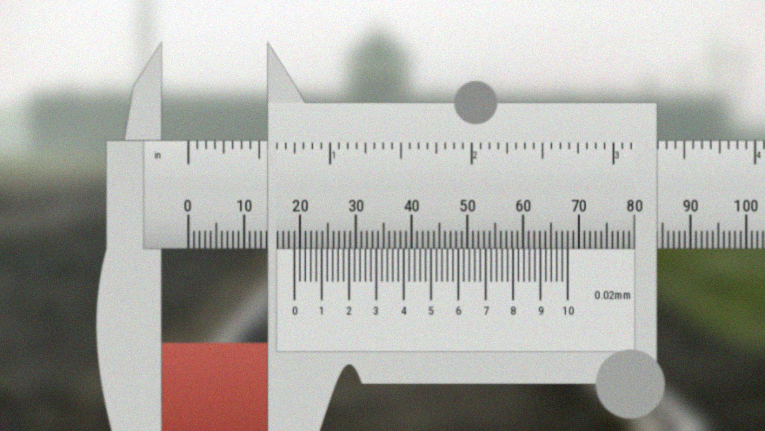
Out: value=19.0 unit=mm
